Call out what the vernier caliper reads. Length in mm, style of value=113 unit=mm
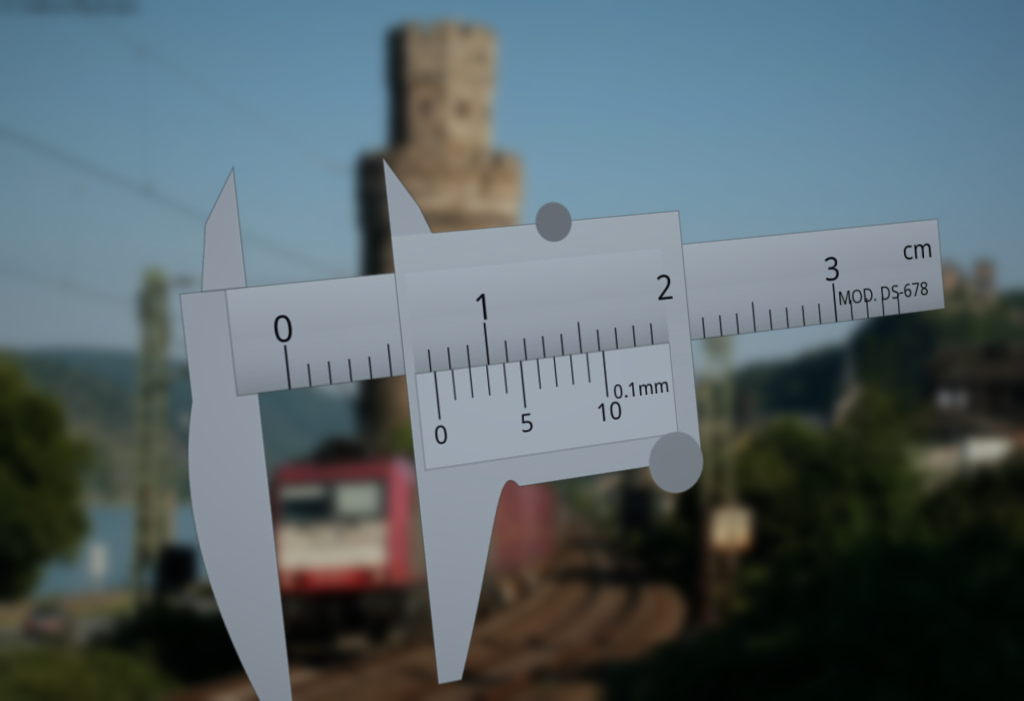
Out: value=7.2 unit=mm
